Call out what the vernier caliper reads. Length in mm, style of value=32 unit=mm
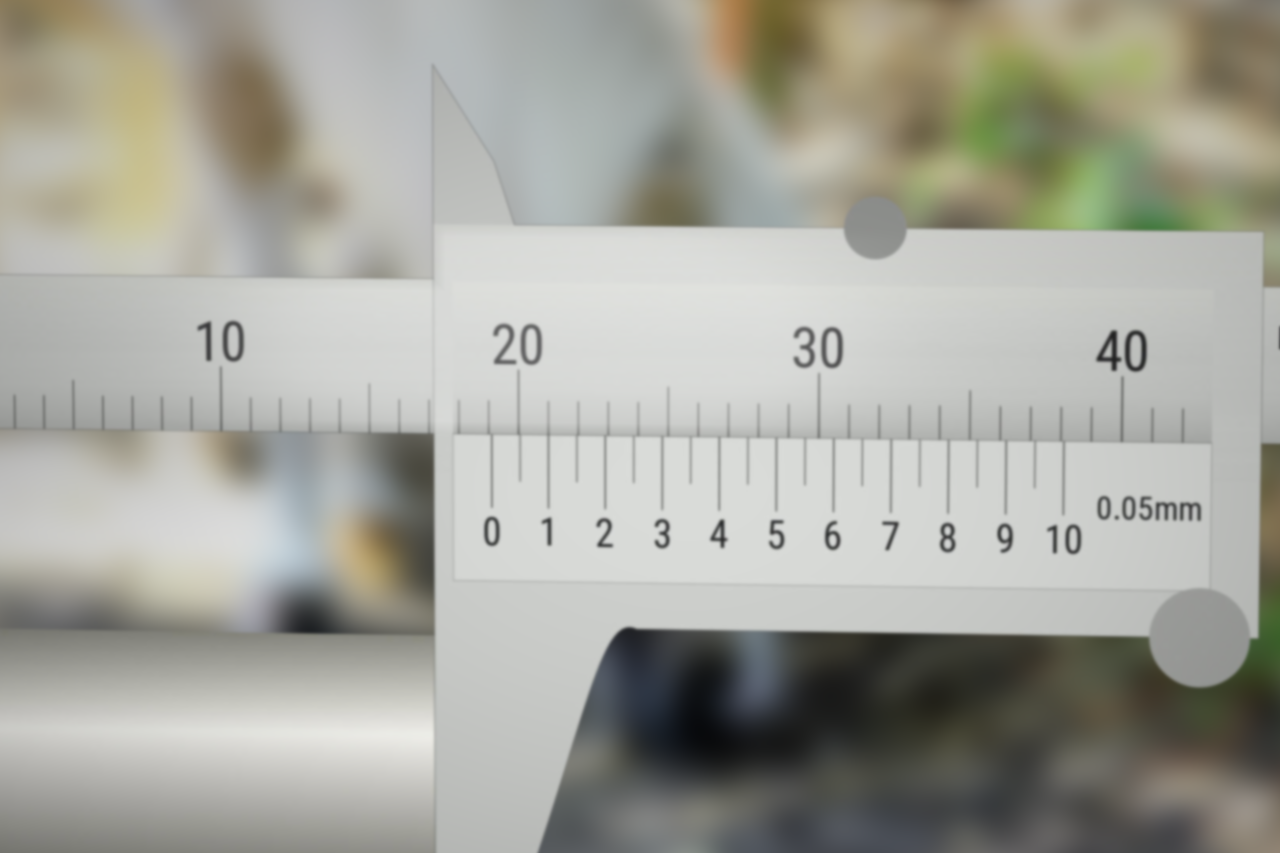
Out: value=19.1 unit=mm
